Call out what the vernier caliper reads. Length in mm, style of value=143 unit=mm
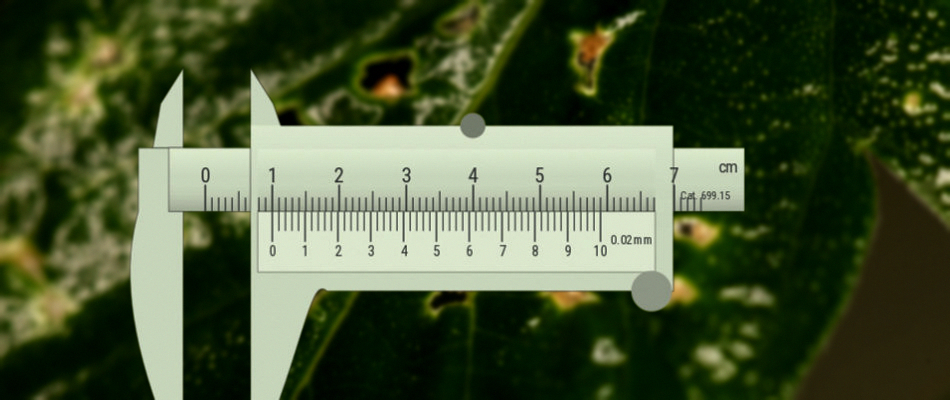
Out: value=10.0 unit=mm
